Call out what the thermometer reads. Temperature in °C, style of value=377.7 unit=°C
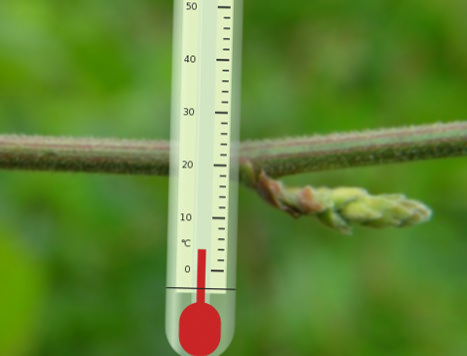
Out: value=4 unit=°C
